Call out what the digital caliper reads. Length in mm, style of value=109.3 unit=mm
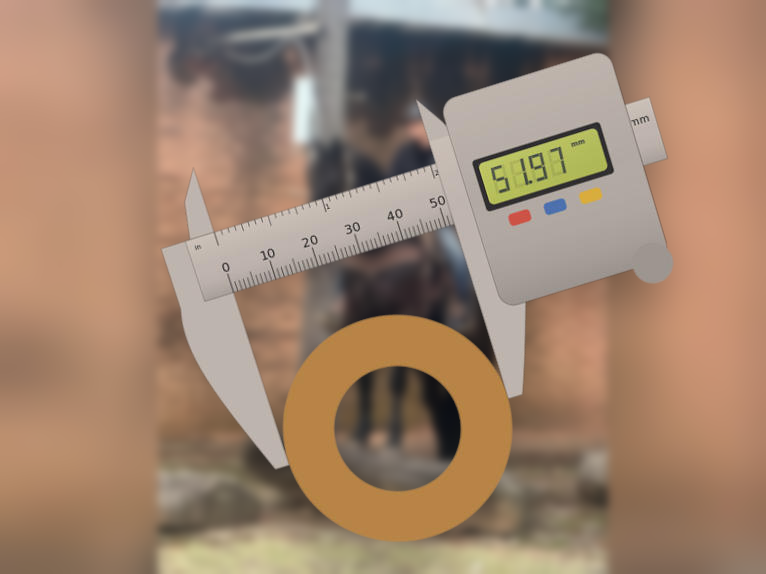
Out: value=51.97 unit=mm
